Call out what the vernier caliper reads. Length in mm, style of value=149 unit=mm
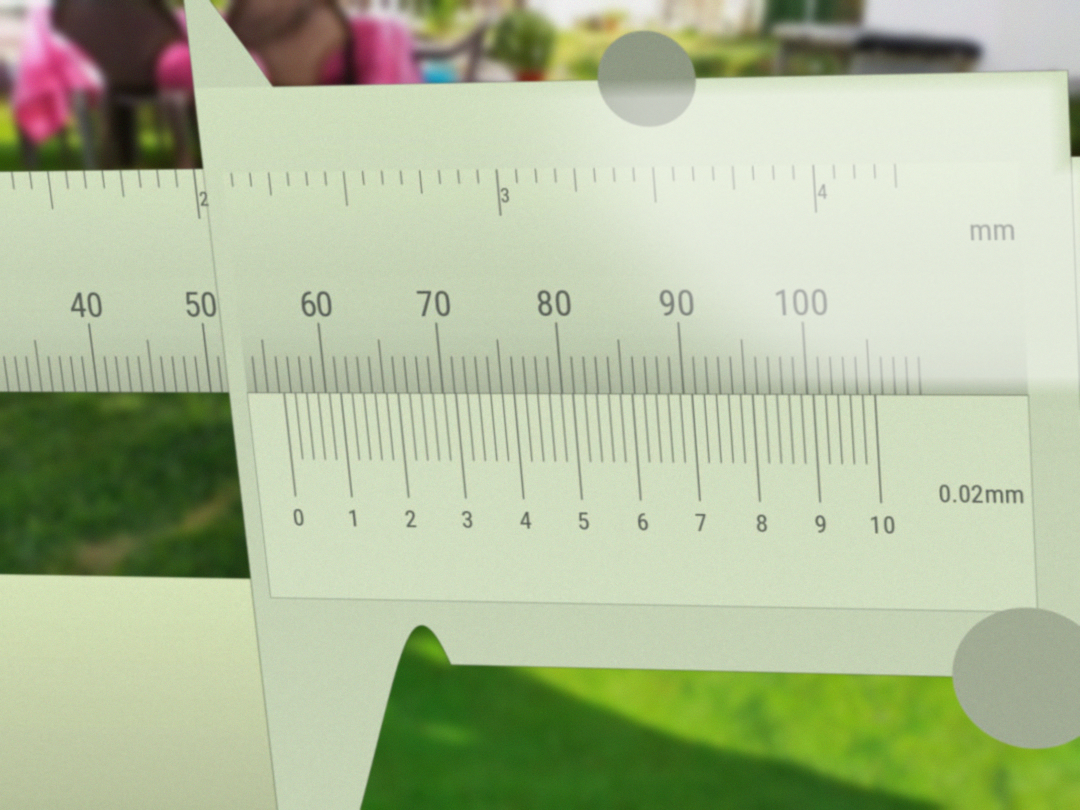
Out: value=56.4 unit=mm
